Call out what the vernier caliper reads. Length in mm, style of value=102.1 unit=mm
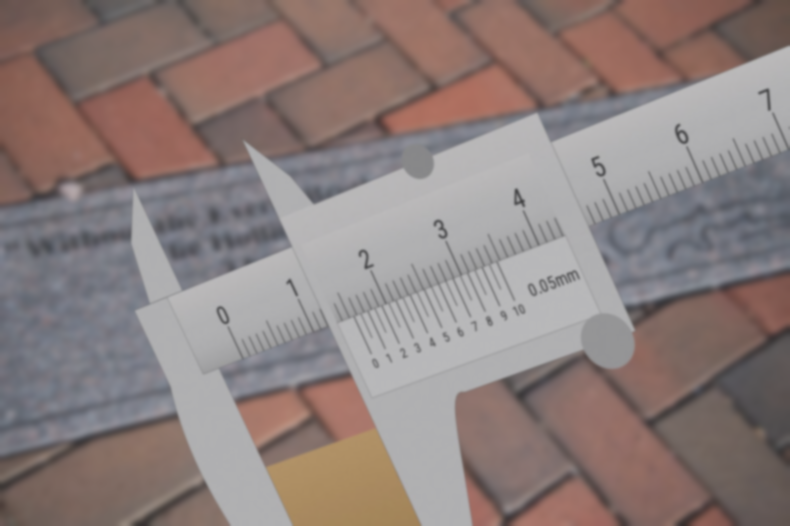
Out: value=15.6 unit=mm
